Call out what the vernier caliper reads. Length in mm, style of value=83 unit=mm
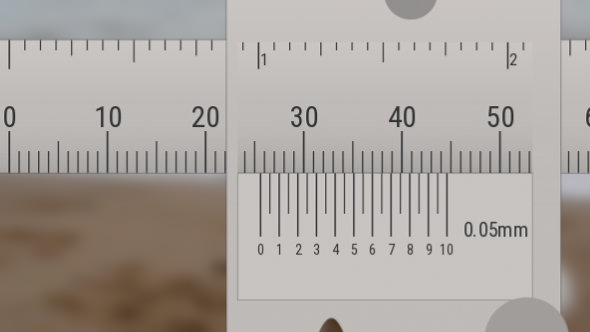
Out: value=25.6 unit=mm
